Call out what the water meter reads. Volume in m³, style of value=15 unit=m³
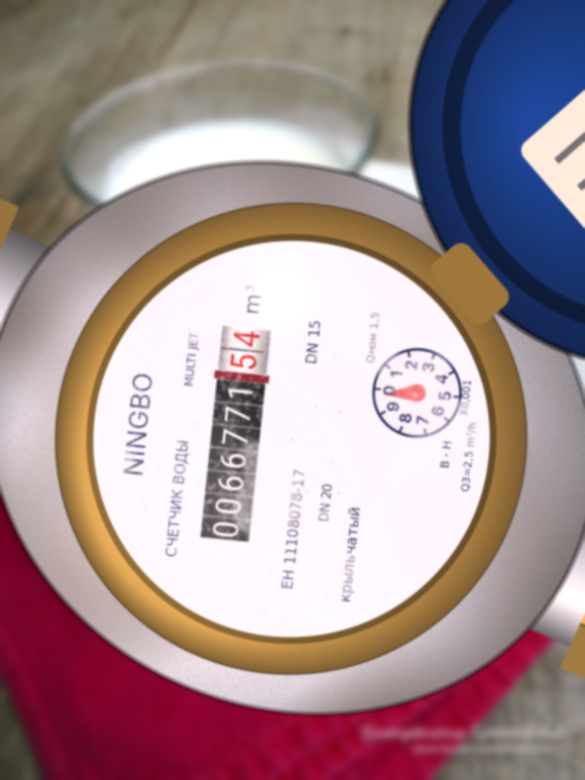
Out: value=66771.539 unit=m³
